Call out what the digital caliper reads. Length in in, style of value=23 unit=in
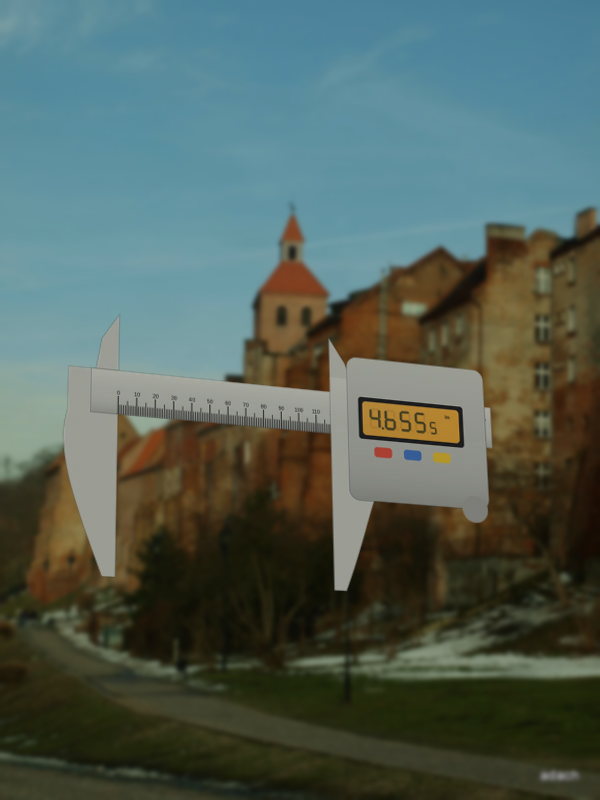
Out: value=4.6555 unit=in
